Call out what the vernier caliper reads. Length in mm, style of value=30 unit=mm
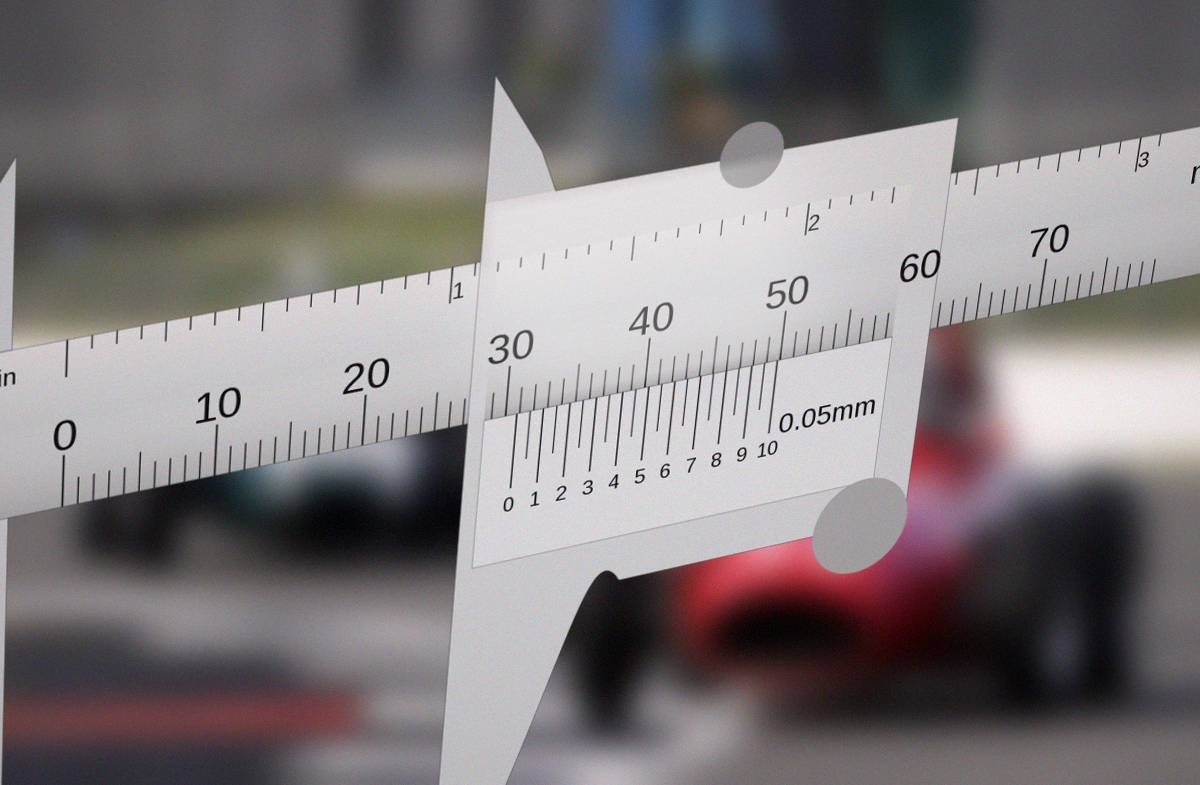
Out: value=30.8 unit=mm
